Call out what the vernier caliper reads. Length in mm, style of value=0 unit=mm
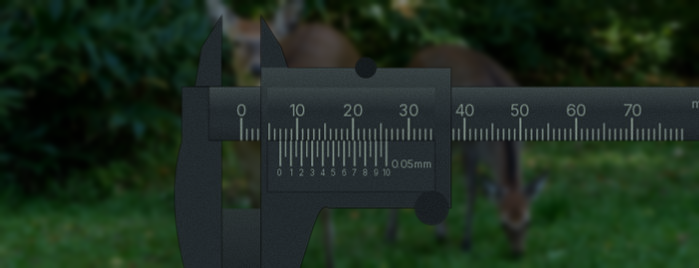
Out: value=7.0 unit=mm
